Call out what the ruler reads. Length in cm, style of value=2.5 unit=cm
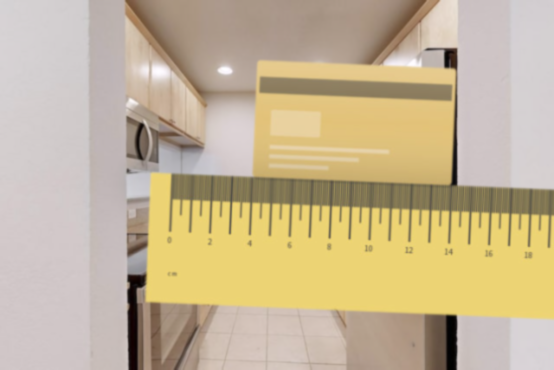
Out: value=10 unit=cm
